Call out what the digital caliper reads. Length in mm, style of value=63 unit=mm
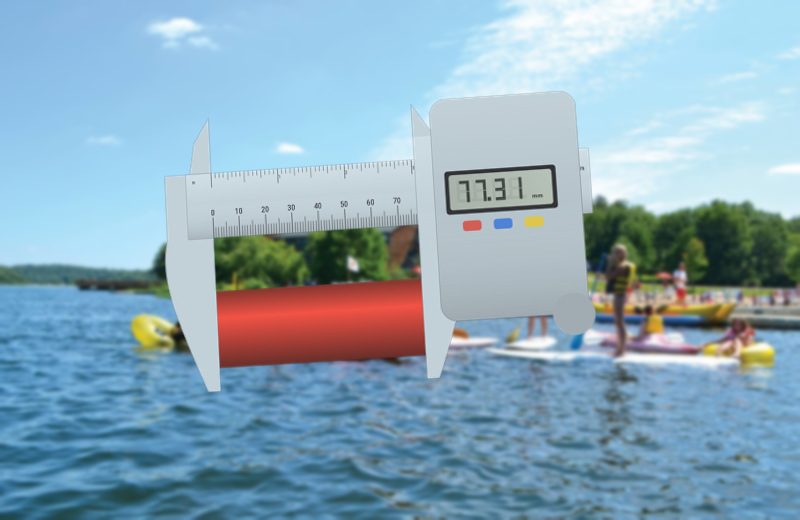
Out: value=77.31 unit=mm
